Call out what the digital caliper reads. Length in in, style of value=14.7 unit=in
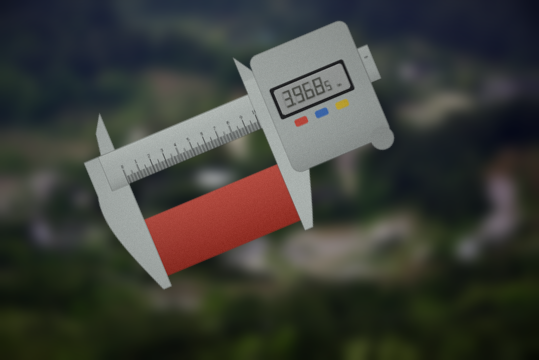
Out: value=3.9685 unit=in
